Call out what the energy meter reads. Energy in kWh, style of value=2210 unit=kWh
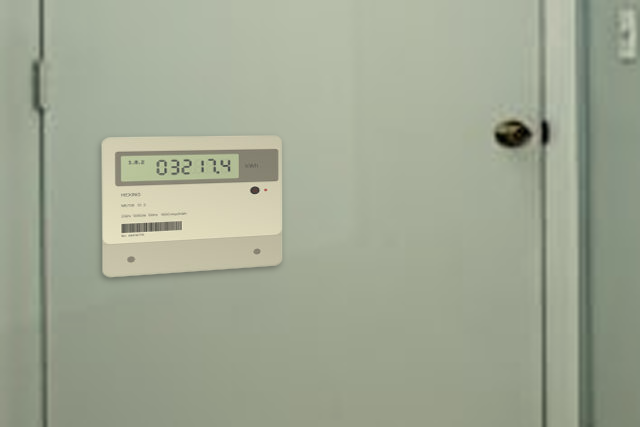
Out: value=3217.4 unit=kWh
